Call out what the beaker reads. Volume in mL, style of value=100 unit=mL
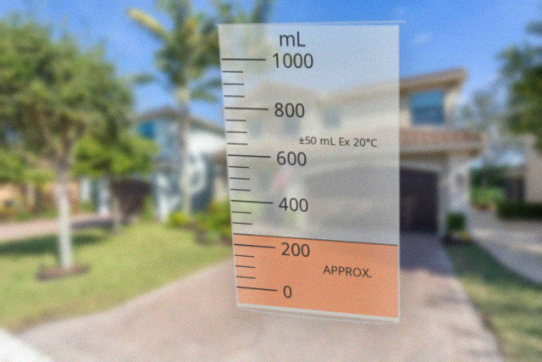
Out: value=250 unit=mL
